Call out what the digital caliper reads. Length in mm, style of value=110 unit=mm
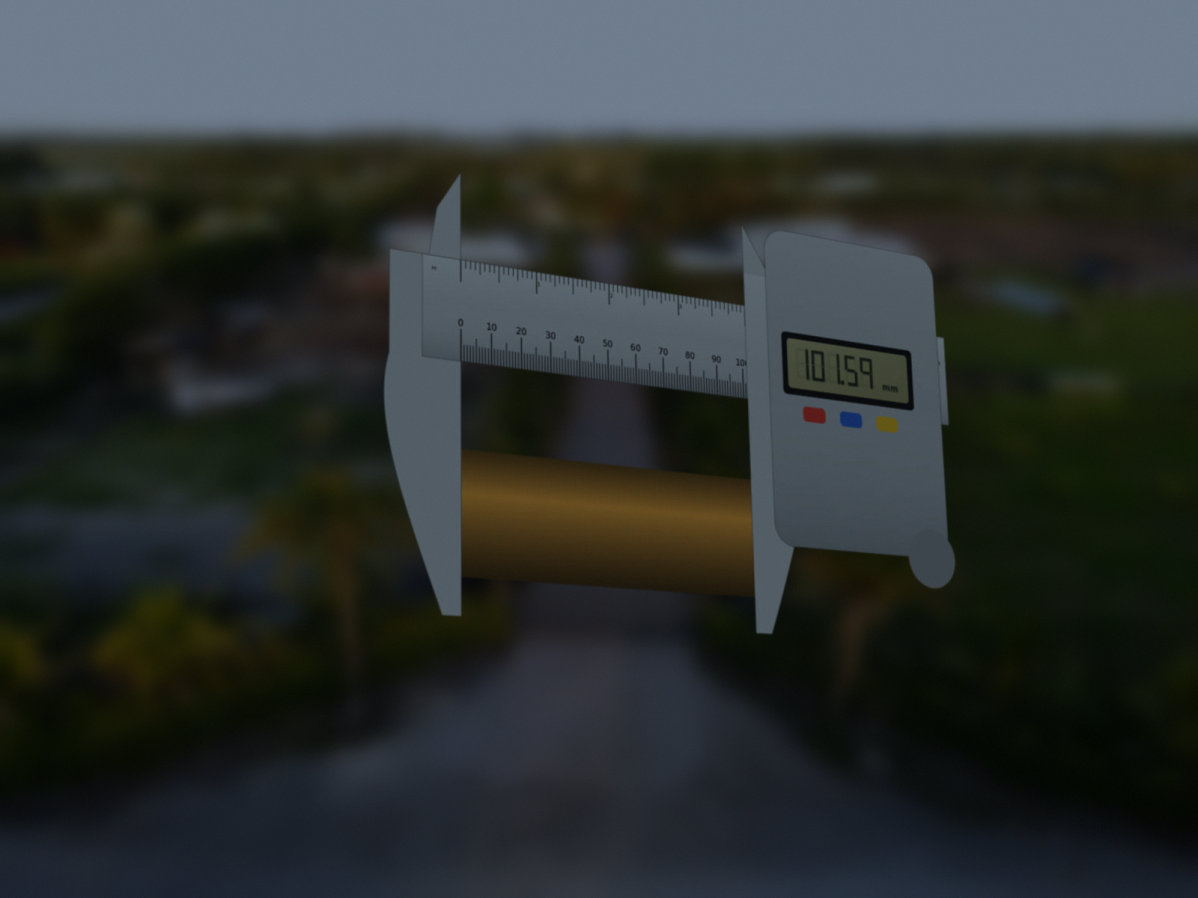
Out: value=101.59 unit=mm
